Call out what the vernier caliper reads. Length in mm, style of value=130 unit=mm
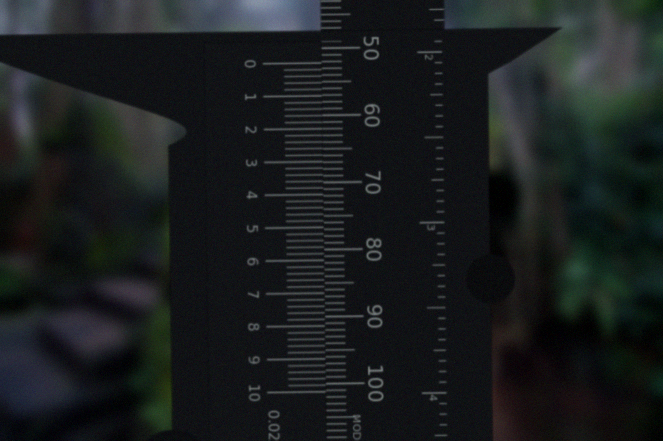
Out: value=52.2 unit=mm
